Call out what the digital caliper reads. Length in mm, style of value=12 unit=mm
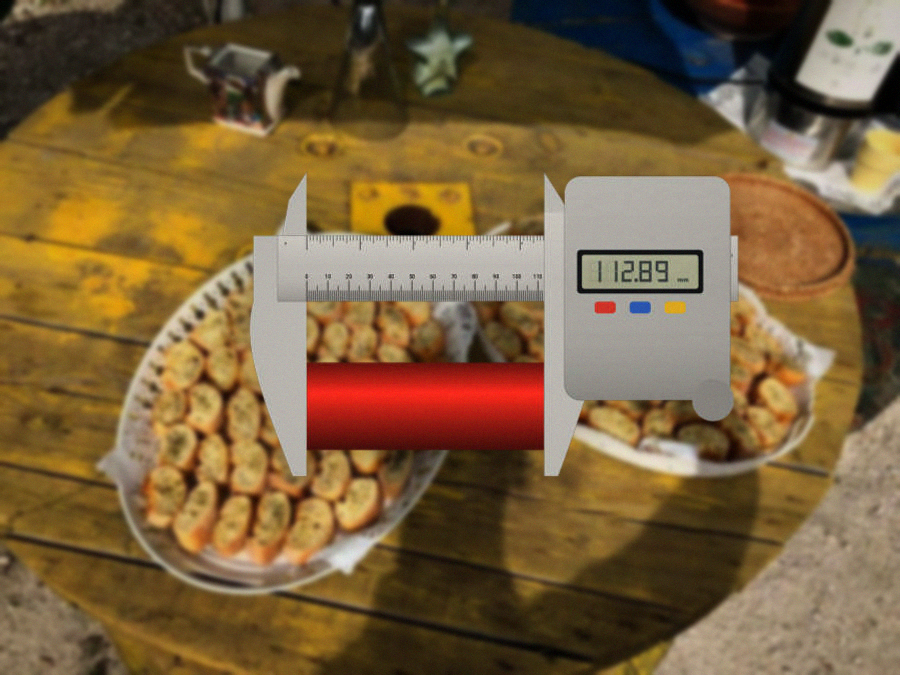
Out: value=112.89 unit=mm
